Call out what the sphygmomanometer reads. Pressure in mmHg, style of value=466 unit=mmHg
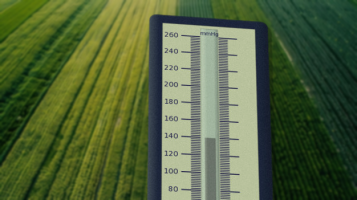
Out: value=140 unit=mmHg
